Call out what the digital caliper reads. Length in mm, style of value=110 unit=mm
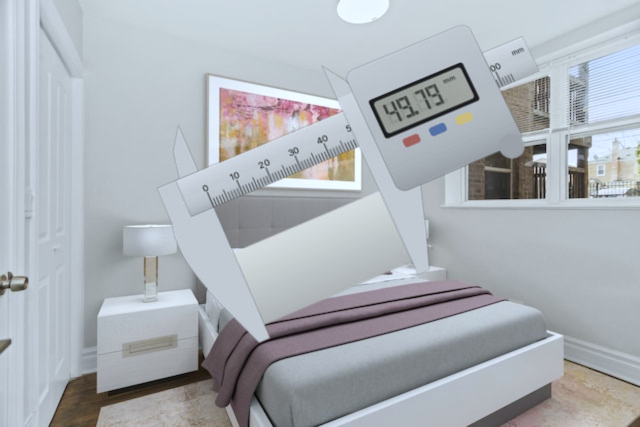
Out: value=49.79 unit=mm
